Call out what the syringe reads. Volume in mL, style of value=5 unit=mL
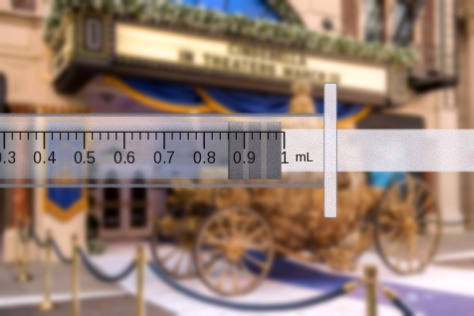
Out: value=0.86 unit=mL
